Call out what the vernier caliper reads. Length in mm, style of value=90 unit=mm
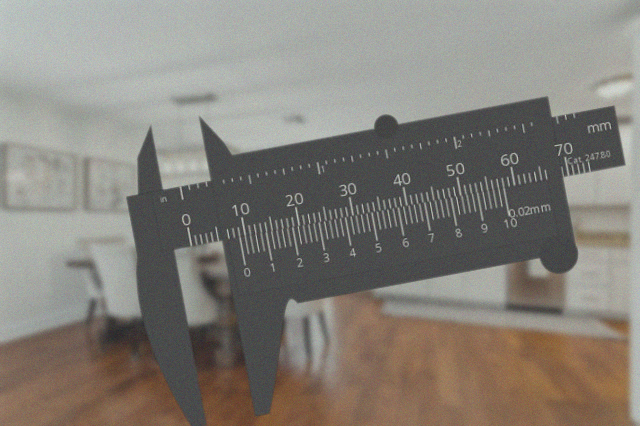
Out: value=9.0 unit=mm
